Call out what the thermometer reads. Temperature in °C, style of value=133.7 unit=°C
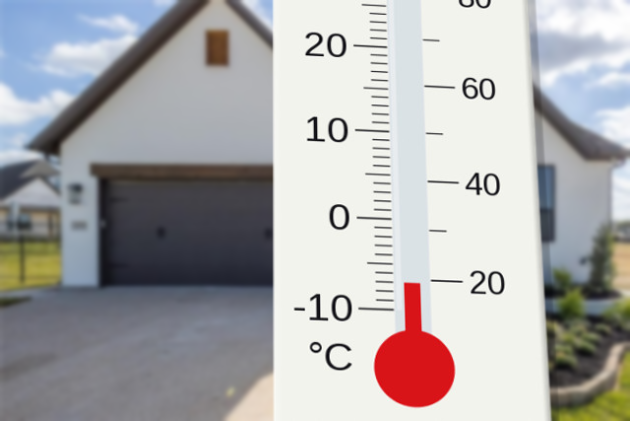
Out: value=-7 unit=°C
